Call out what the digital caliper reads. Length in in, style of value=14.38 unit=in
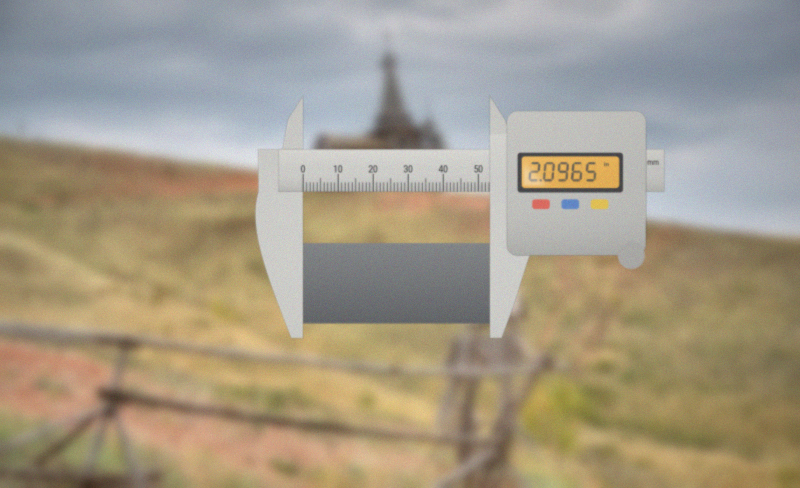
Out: value=2.0965 unit=in
